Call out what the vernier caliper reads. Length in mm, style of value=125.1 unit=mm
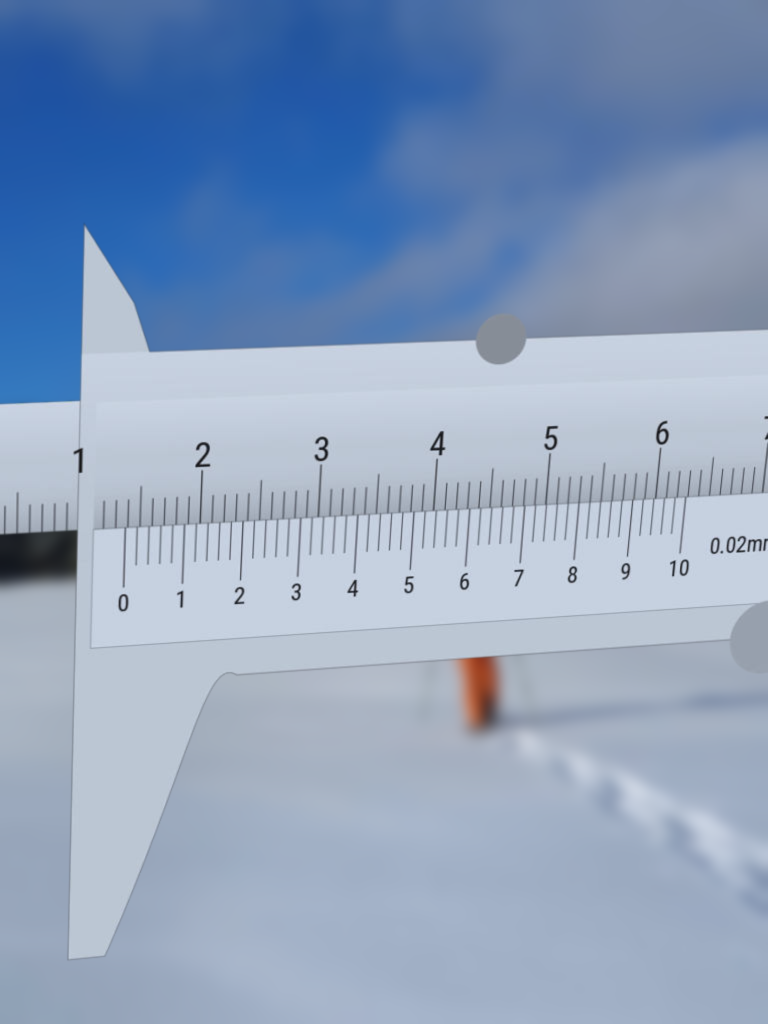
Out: value=13.8 unit=mm
